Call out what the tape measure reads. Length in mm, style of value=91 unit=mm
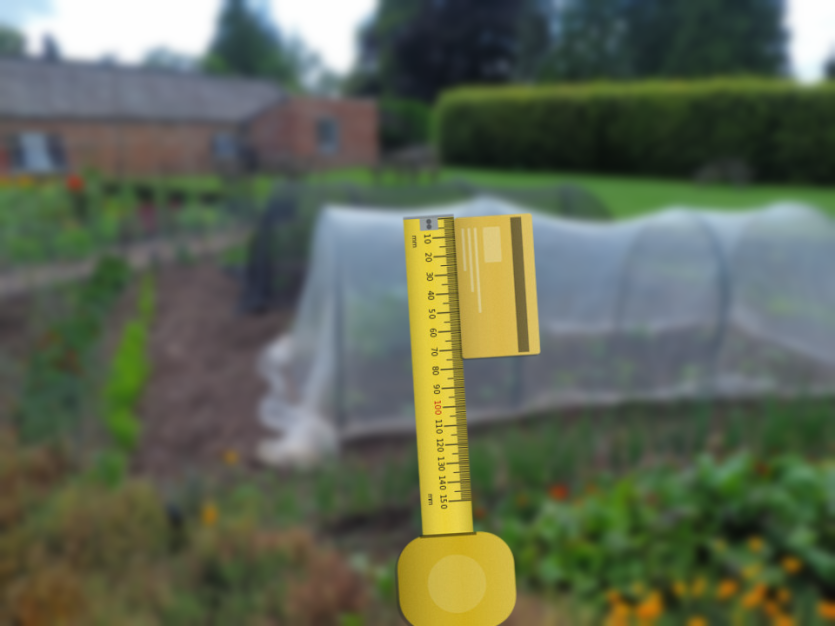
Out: value=75 unit=mm
